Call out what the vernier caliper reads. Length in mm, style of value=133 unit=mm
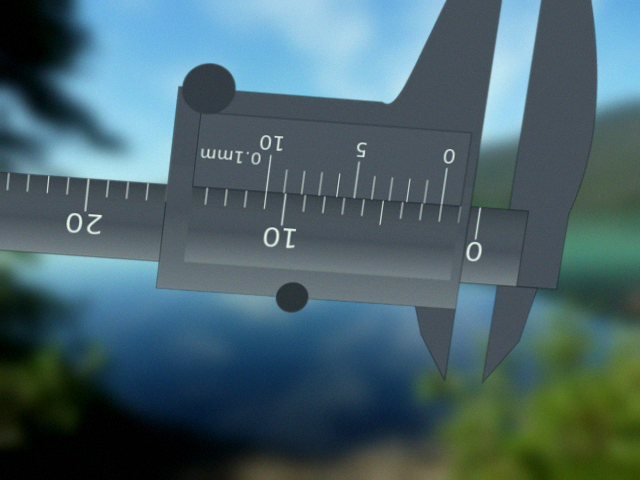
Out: value=2.0 unit=mm
